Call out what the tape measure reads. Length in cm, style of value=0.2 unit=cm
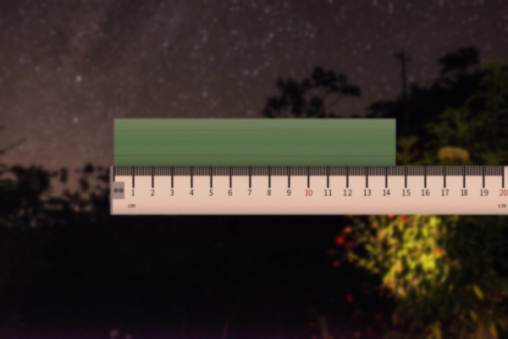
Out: value=14.5 unit=cm
